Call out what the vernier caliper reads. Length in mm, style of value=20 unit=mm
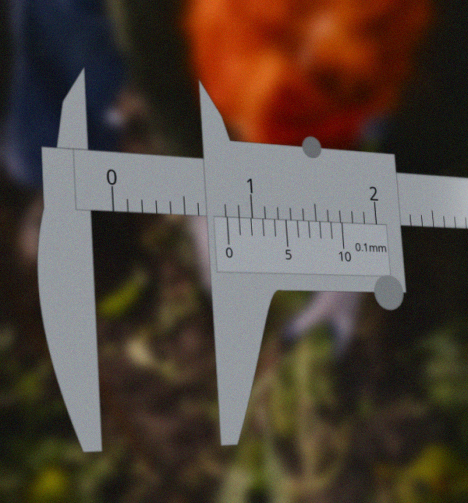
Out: value=8.1 unit=mm
